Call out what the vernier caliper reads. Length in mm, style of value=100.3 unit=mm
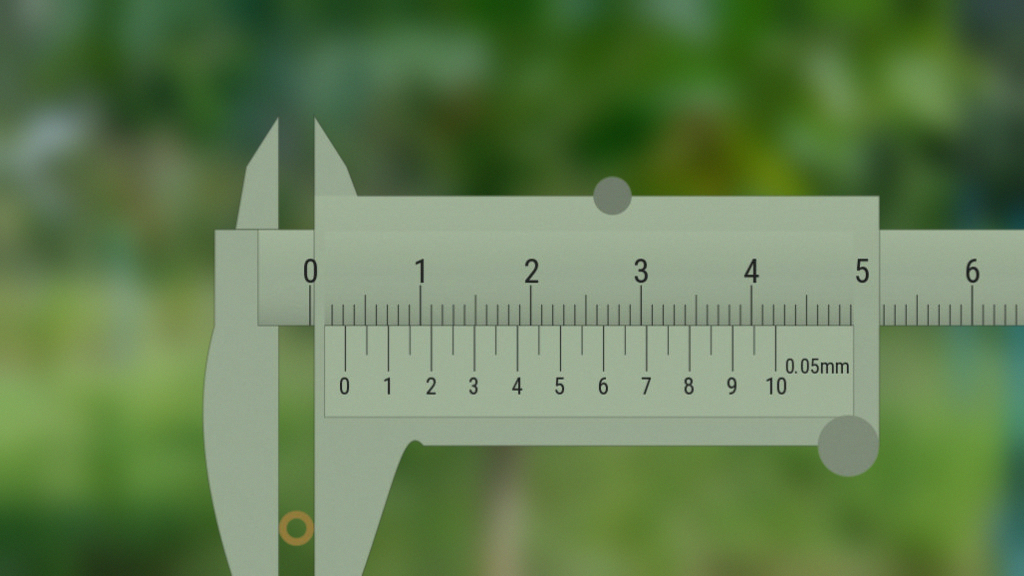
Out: value=3.2 unit=mm
